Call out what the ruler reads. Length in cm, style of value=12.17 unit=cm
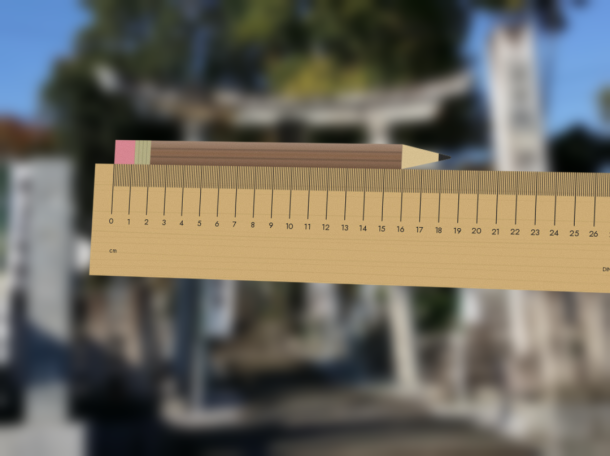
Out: value=18.5 unit=cm
